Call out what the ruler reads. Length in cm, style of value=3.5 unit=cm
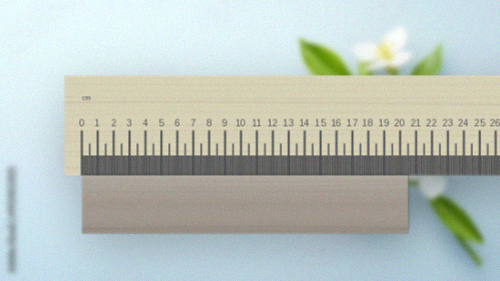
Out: value=20.5 unit=cm
